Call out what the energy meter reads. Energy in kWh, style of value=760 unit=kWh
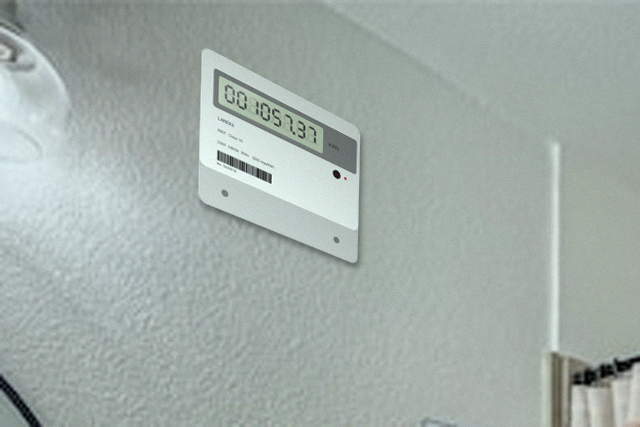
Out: value=1057.37 unit=kWh
